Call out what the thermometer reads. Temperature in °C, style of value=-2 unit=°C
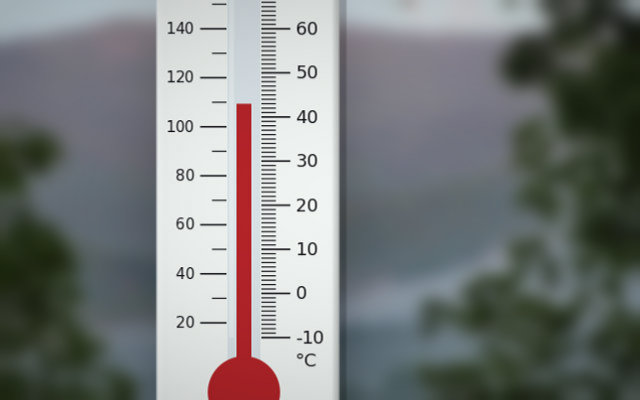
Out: value=43 unit=°C
